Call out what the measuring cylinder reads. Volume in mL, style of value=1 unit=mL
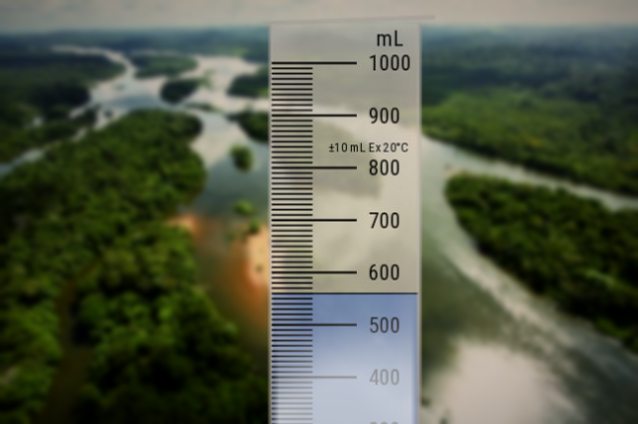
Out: value=560 unit=mL
